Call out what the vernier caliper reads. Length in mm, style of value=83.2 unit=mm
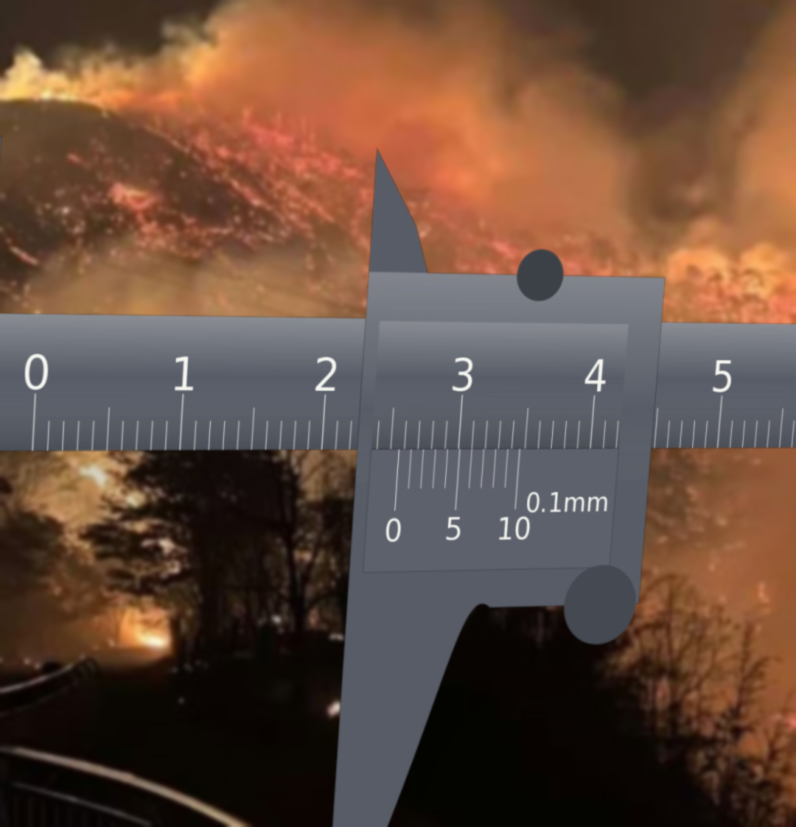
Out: value=25.6 unit=mm
